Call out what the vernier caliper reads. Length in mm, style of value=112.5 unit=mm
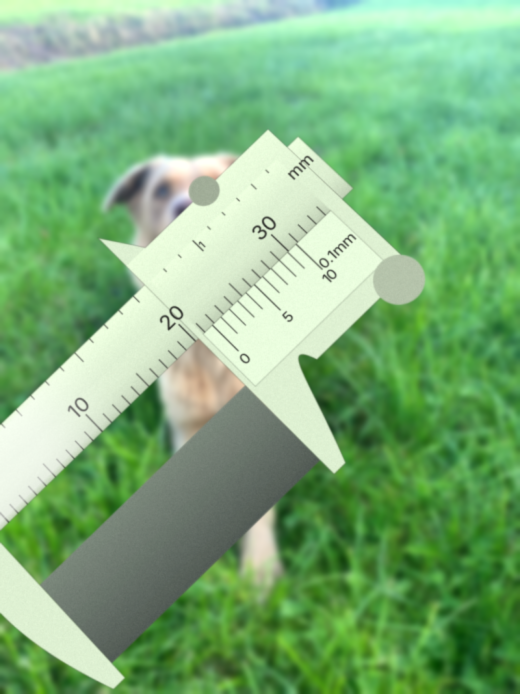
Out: value=21.8 unit=mm
